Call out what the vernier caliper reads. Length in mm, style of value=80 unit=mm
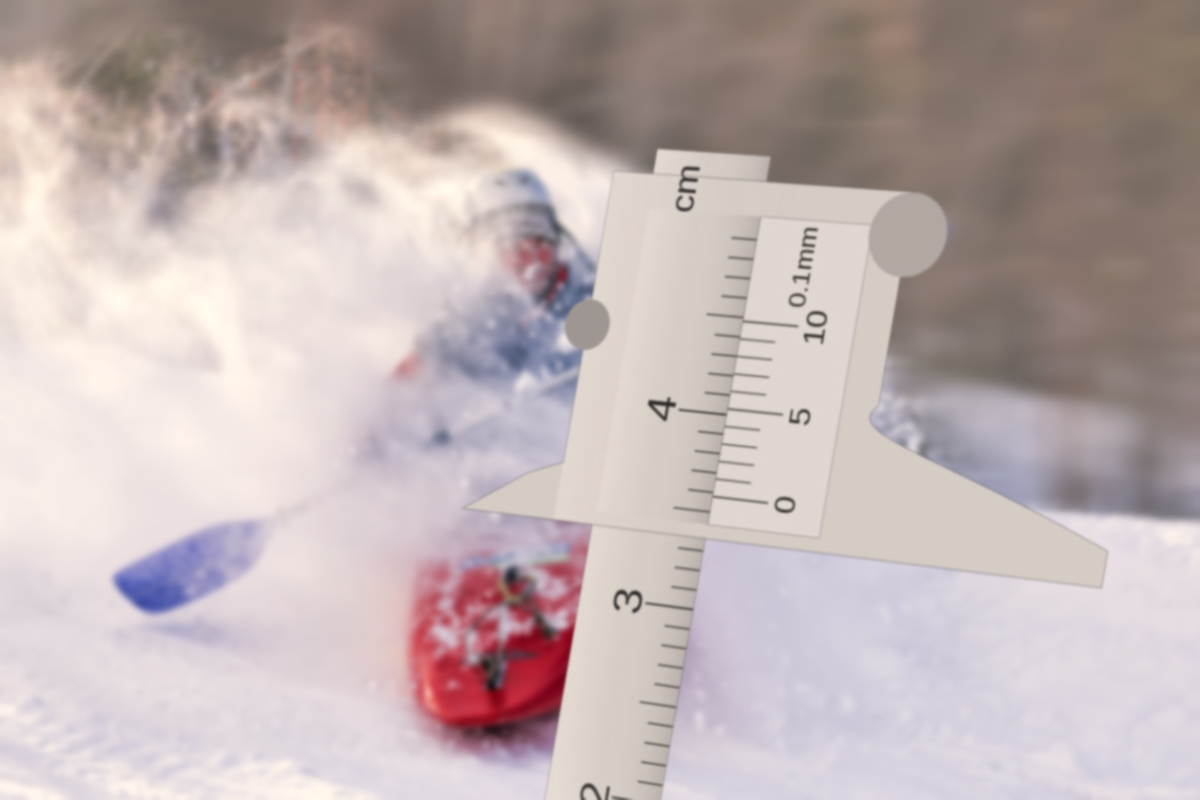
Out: value=35.8 unit=mm
